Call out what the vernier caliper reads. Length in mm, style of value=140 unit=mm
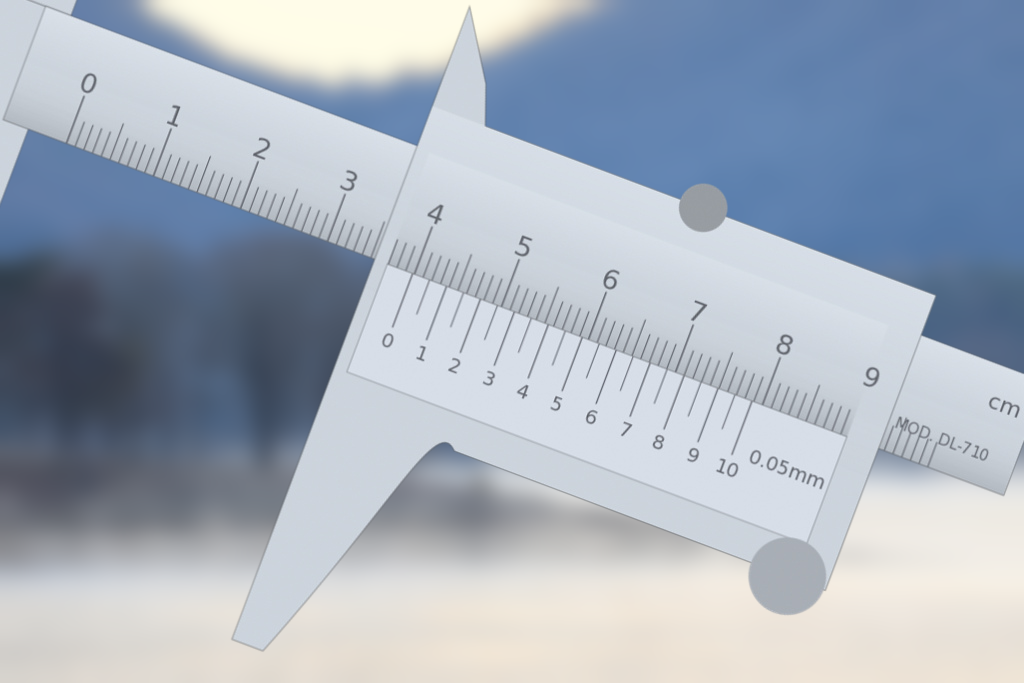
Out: value=39.8 unit=mm
